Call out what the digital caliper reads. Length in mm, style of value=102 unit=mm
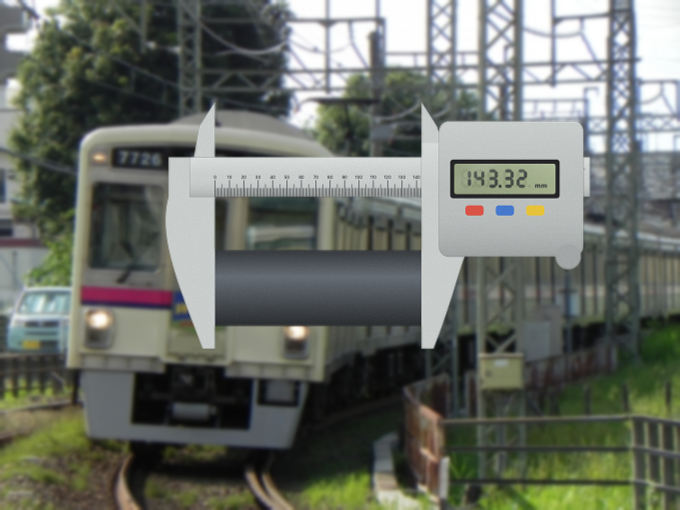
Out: value=143.32 unit=mm
